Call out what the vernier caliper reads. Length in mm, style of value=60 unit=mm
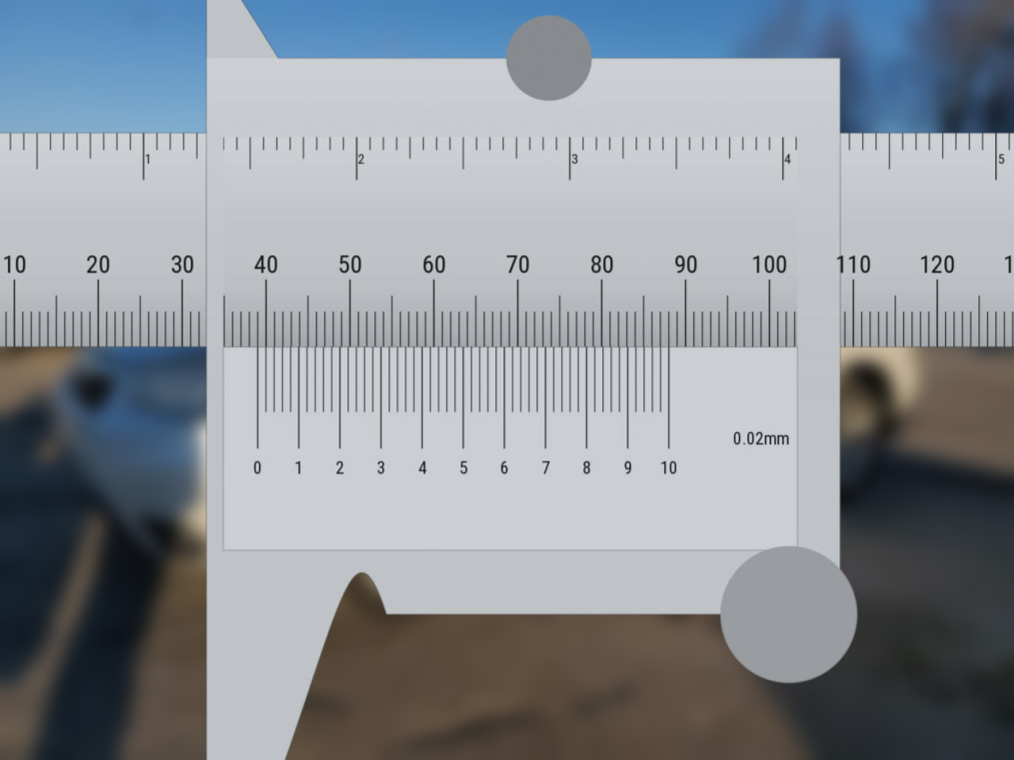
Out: value=39.0 unit=mm
